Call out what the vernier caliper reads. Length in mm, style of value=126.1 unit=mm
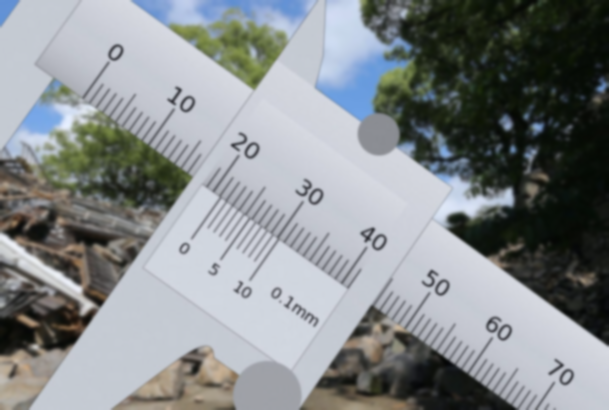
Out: value=21.2 unit=mm
